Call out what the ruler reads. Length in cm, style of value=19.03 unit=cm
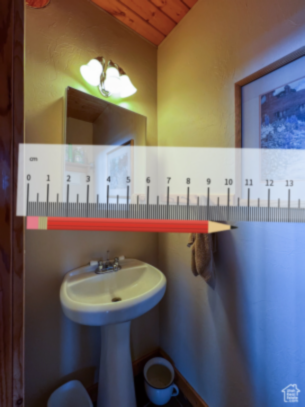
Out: value=10.5 unit=cm
